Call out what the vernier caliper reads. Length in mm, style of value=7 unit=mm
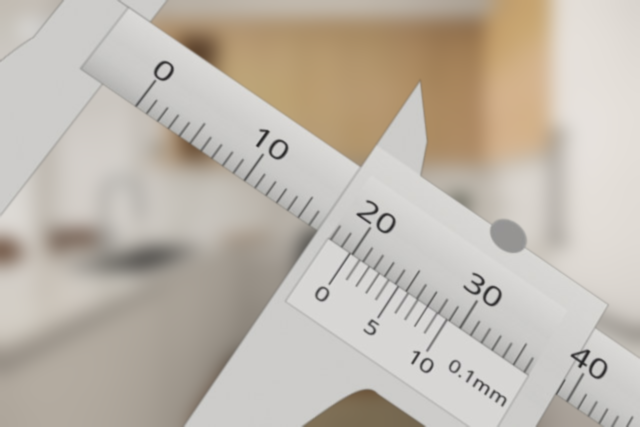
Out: value=19.8 unit=mm
